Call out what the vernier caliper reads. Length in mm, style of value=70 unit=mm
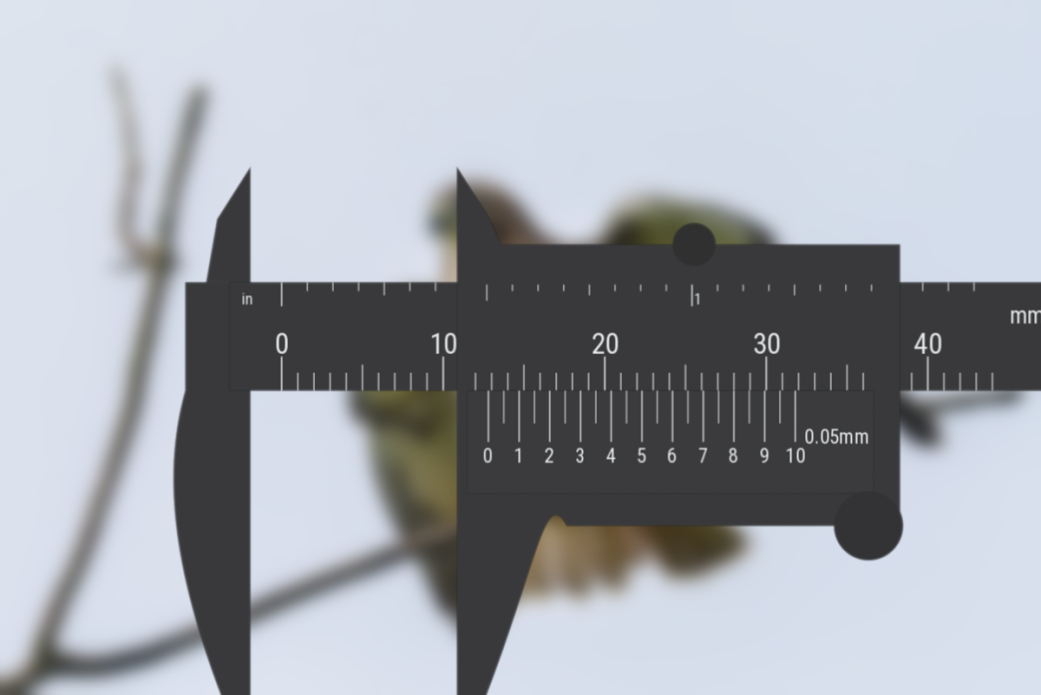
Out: value=12.8 unit=mm
